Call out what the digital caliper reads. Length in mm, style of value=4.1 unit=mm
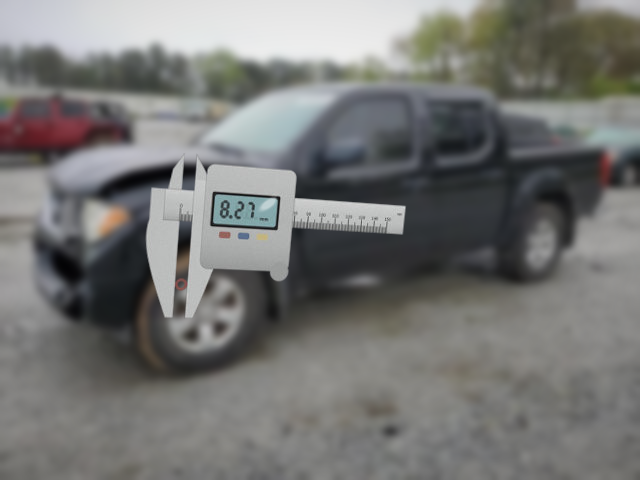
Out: value=8.27 unit=mm
